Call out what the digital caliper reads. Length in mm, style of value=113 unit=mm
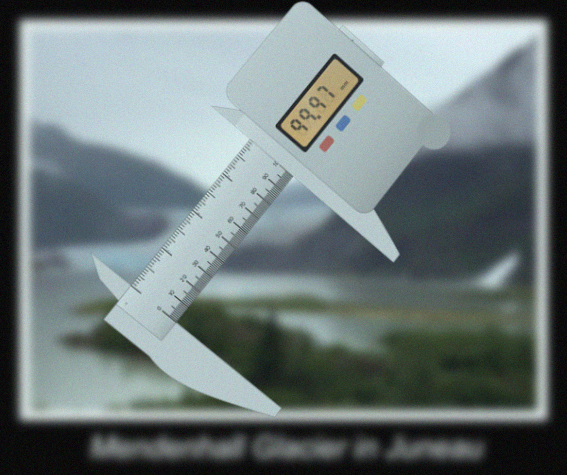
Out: value=99.97 unit=mm
